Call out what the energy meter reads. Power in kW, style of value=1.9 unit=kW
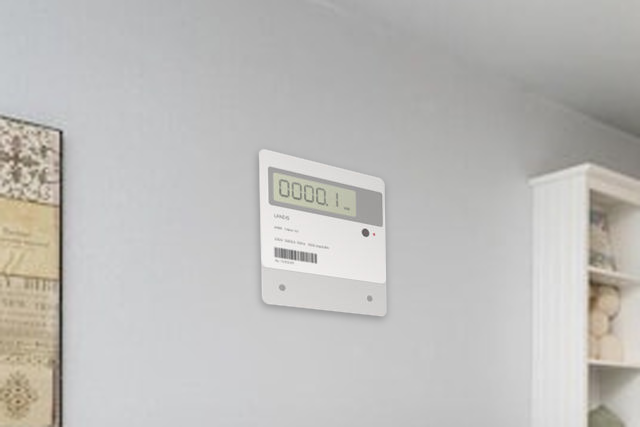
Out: value=0.1 unit=kW
